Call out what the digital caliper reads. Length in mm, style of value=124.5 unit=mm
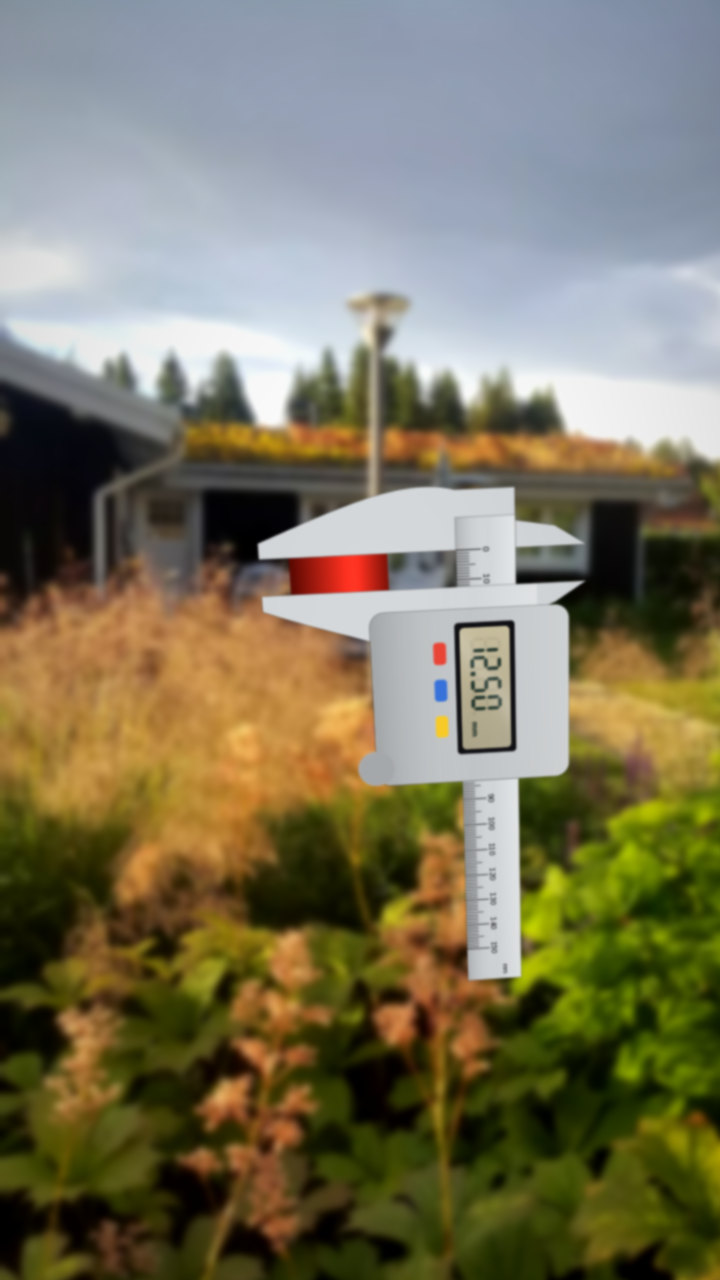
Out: value=12.50 unit=mm
